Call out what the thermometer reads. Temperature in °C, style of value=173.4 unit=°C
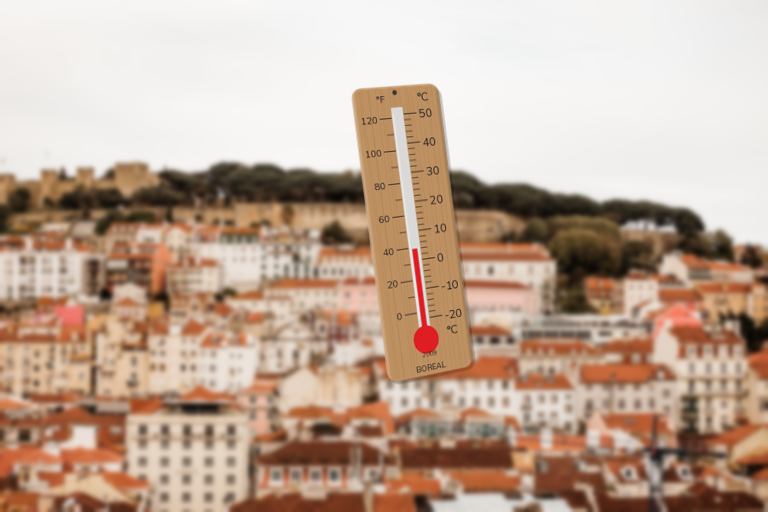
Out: value=4 unit=°C
